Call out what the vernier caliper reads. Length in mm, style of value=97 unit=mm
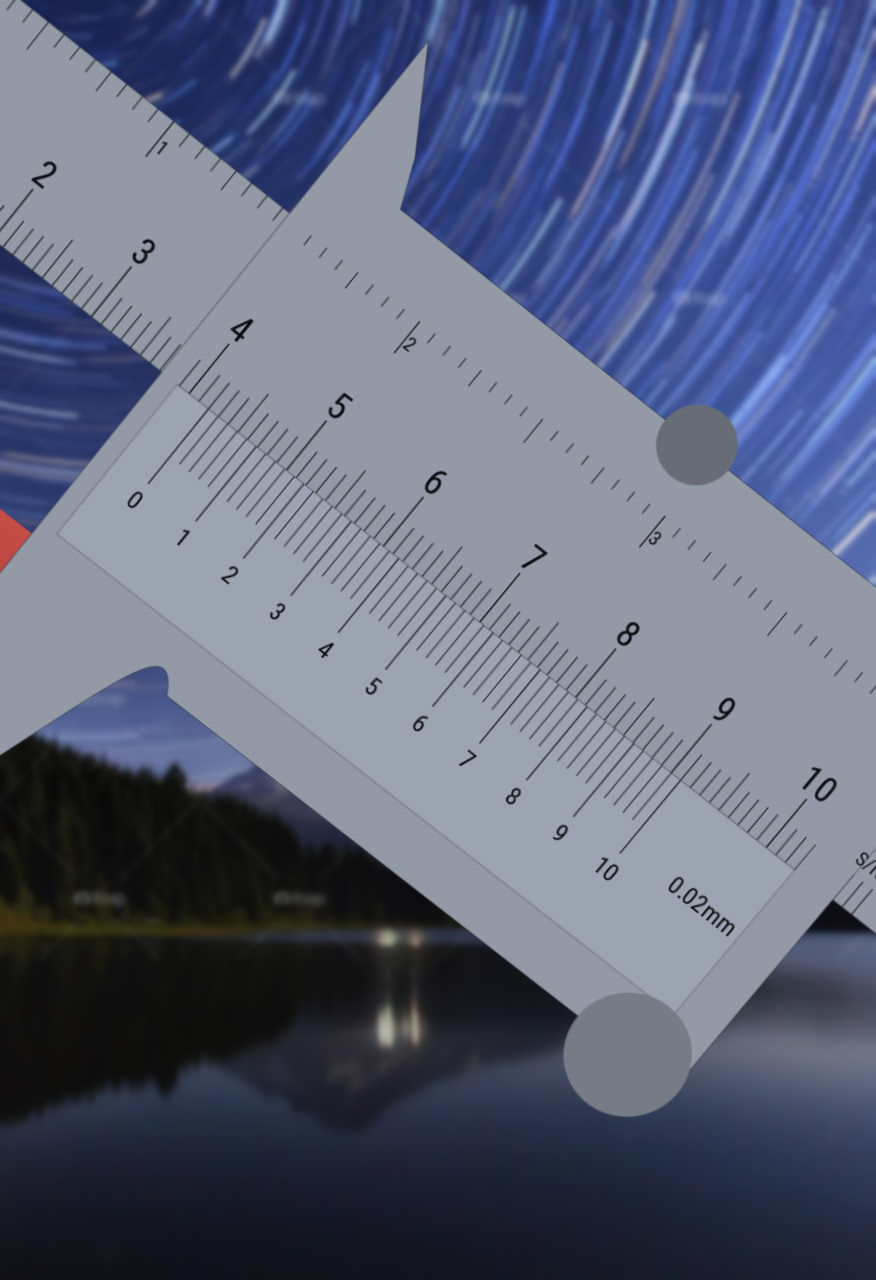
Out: value=42.0 unit=mm
